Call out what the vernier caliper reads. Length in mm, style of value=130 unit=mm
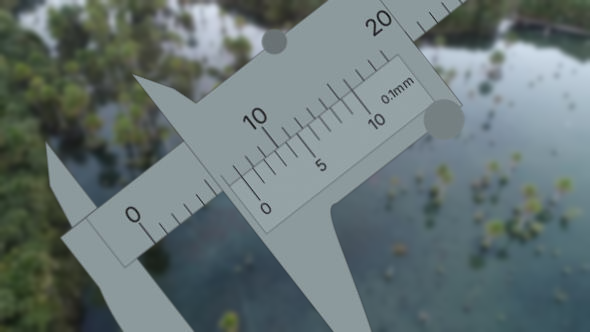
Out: value=7.0 unit=mm
